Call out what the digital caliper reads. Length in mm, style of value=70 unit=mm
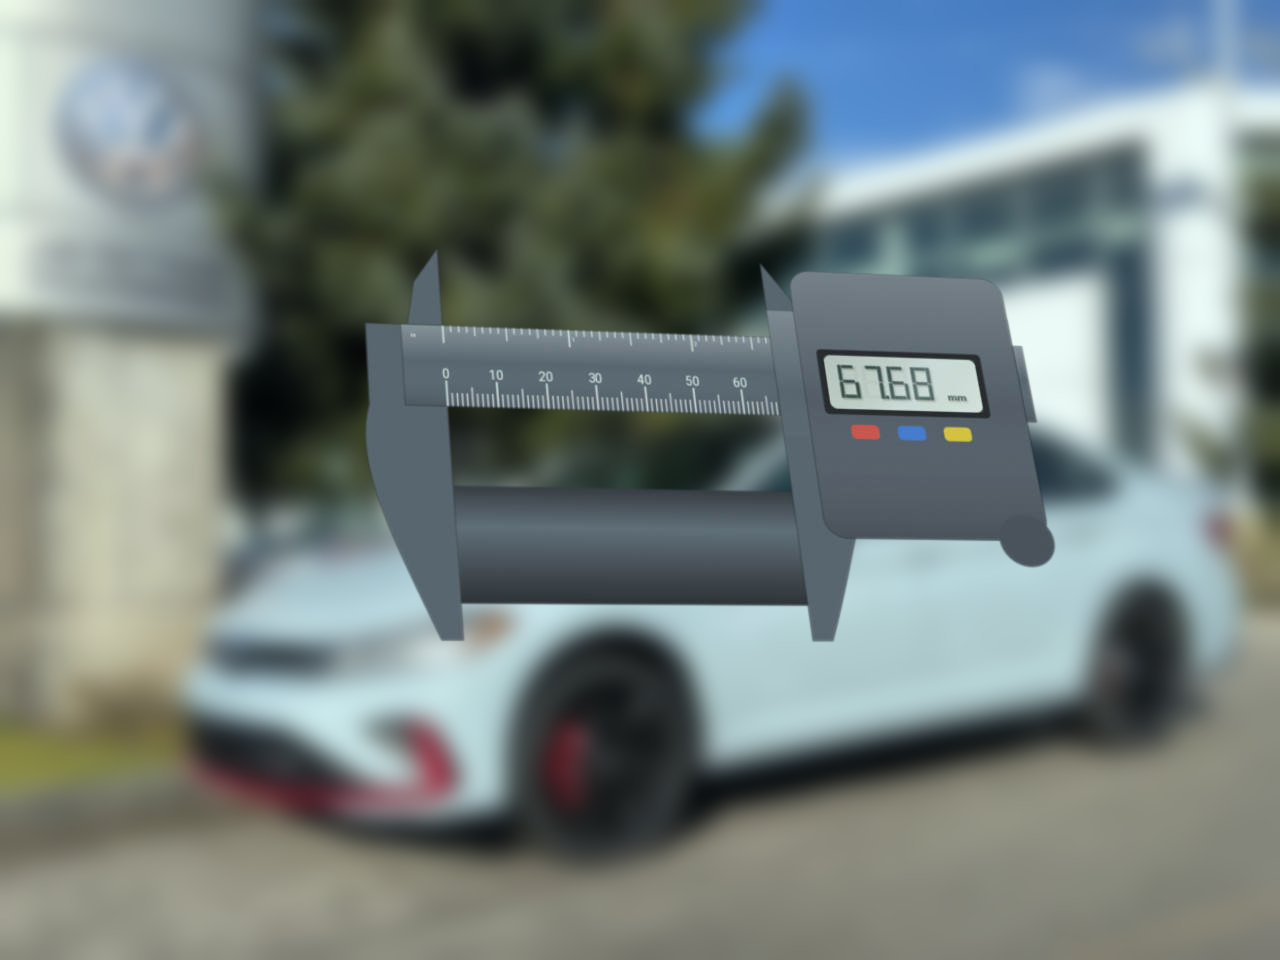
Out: value=67.68 unit=mm
